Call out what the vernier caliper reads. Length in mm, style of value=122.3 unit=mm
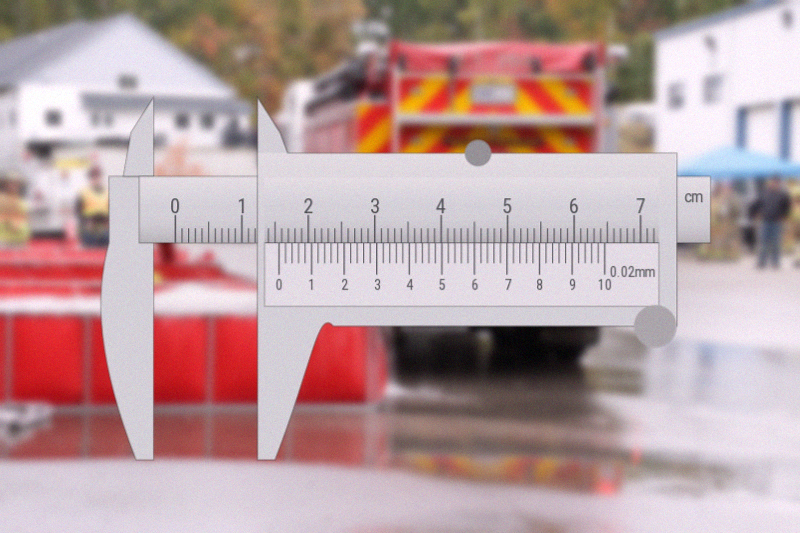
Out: value=15.6 unit=mm
